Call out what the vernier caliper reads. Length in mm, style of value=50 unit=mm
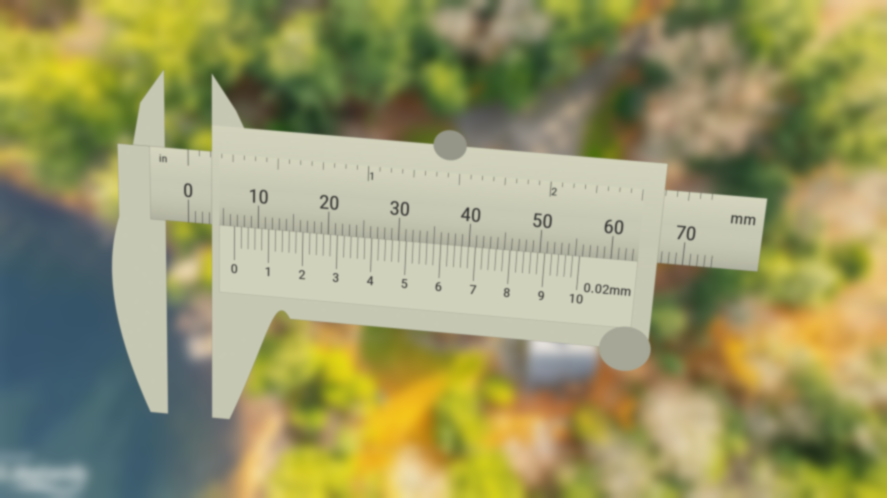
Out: value=6.6 unit=mm
